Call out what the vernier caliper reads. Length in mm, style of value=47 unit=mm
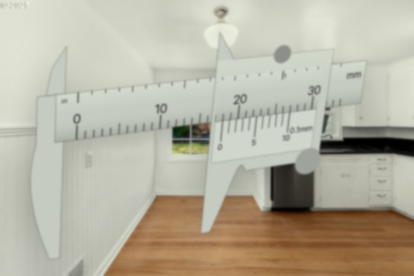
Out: value=18.0 unit=mm
